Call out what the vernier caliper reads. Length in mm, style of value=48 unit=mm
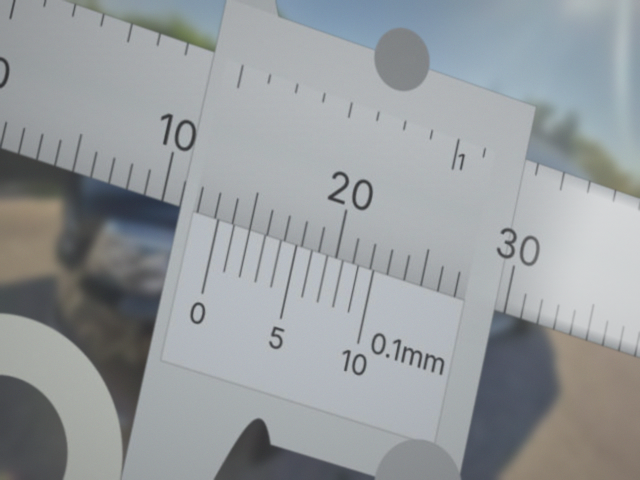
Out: value=13.2 unit=mm
